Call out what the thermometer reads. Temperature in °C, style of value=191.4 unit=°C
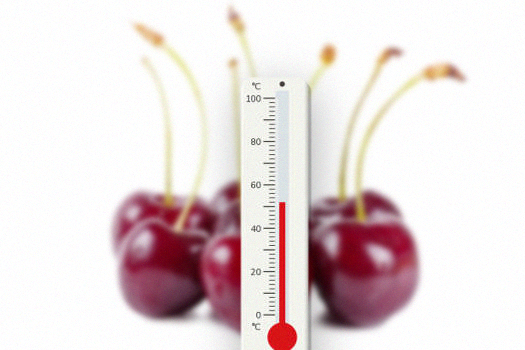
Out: value=52 unit=°C
